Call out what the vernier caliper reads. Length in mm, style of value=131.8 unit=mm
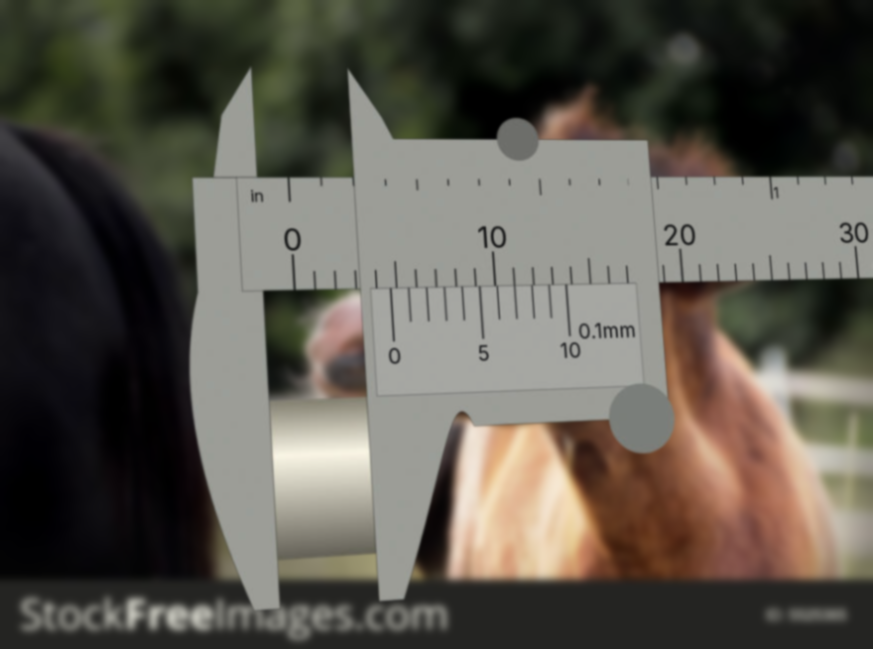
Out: value=4.7 unit=mm
